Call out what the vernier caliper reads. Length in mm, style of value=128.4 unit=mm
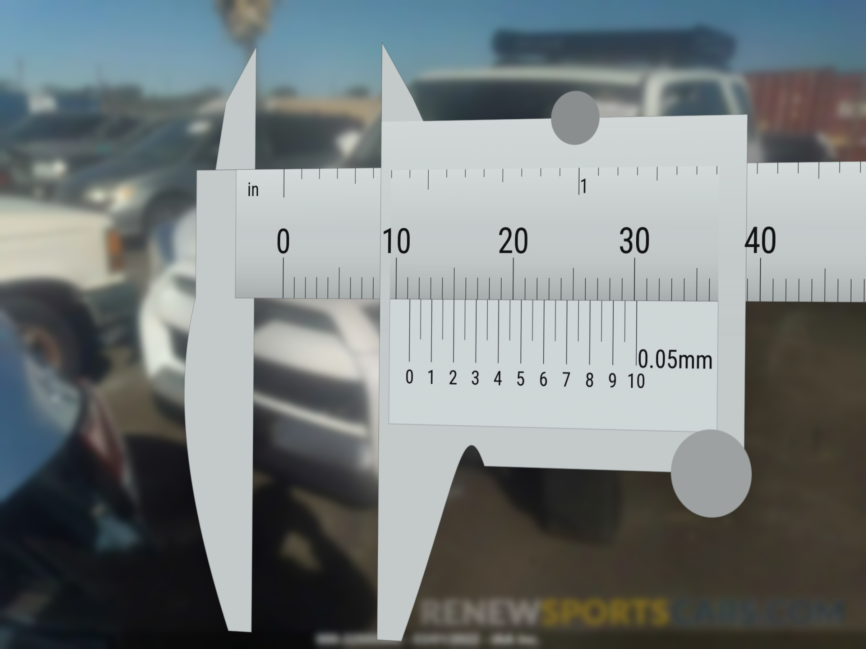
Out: value=11.2 unit=mm
